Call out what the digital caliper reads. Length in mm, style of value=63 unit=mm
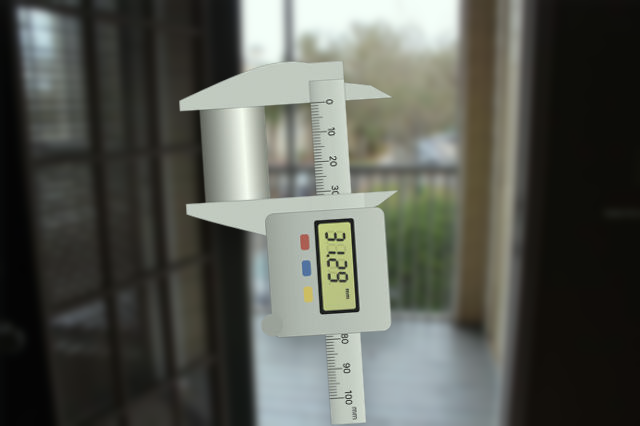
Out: value=31.29 unit=mm
